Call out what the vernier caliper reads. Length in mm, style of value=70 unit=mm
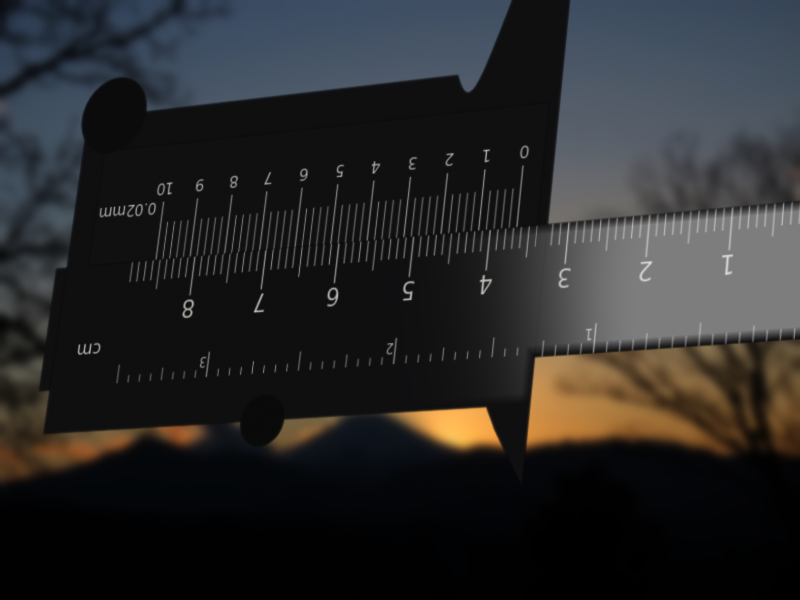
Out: value=36.6 unit=mm
